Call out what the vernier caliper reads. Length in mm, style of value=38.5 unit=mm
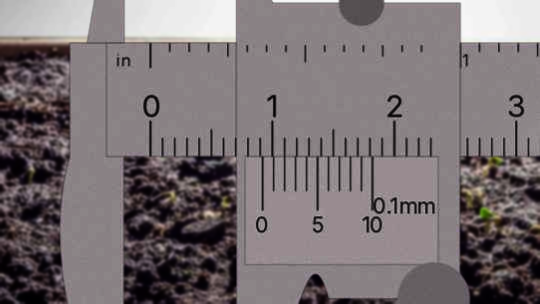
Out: value=9.2 unit=mm
